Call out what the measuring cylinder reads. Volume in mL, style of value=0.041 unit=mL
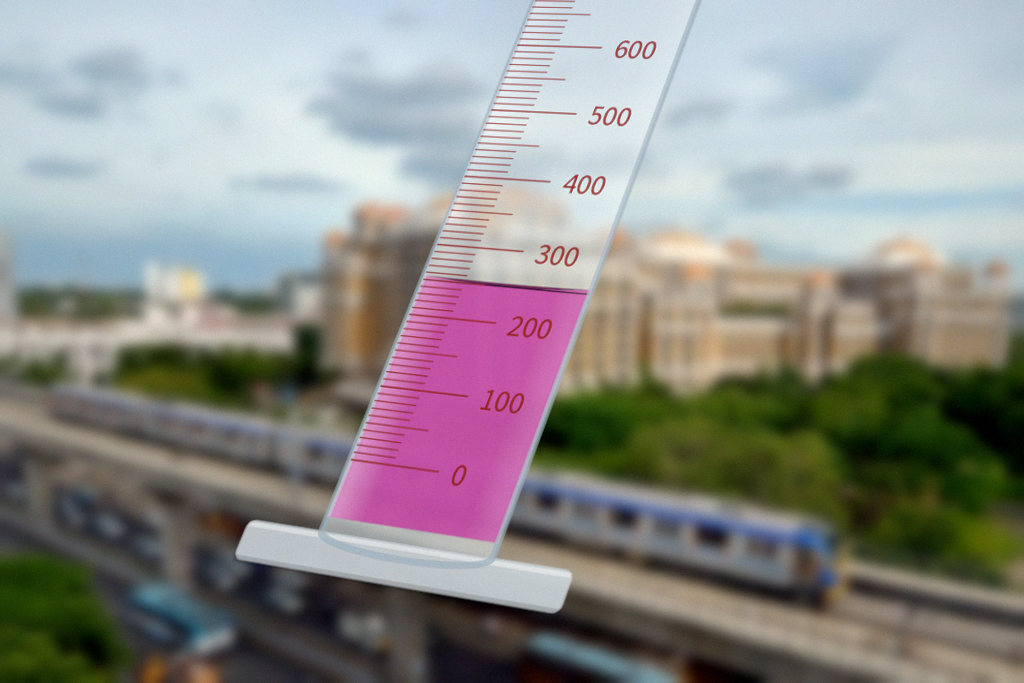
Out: value=250 unit=mL
